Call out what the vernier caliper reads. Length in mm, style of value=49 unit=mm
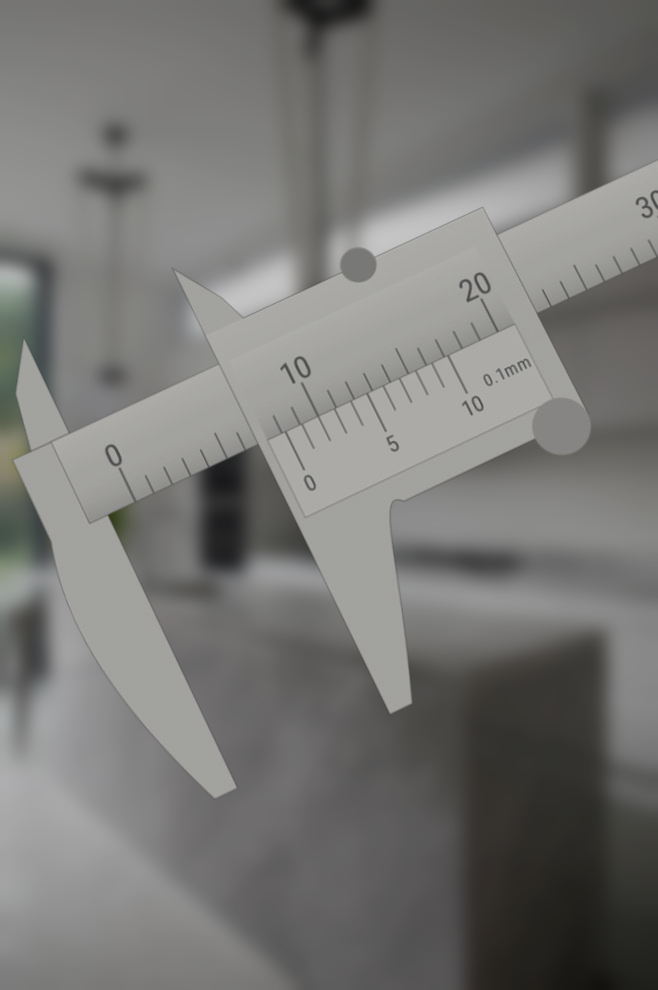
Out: value=8.2 unit=mm
